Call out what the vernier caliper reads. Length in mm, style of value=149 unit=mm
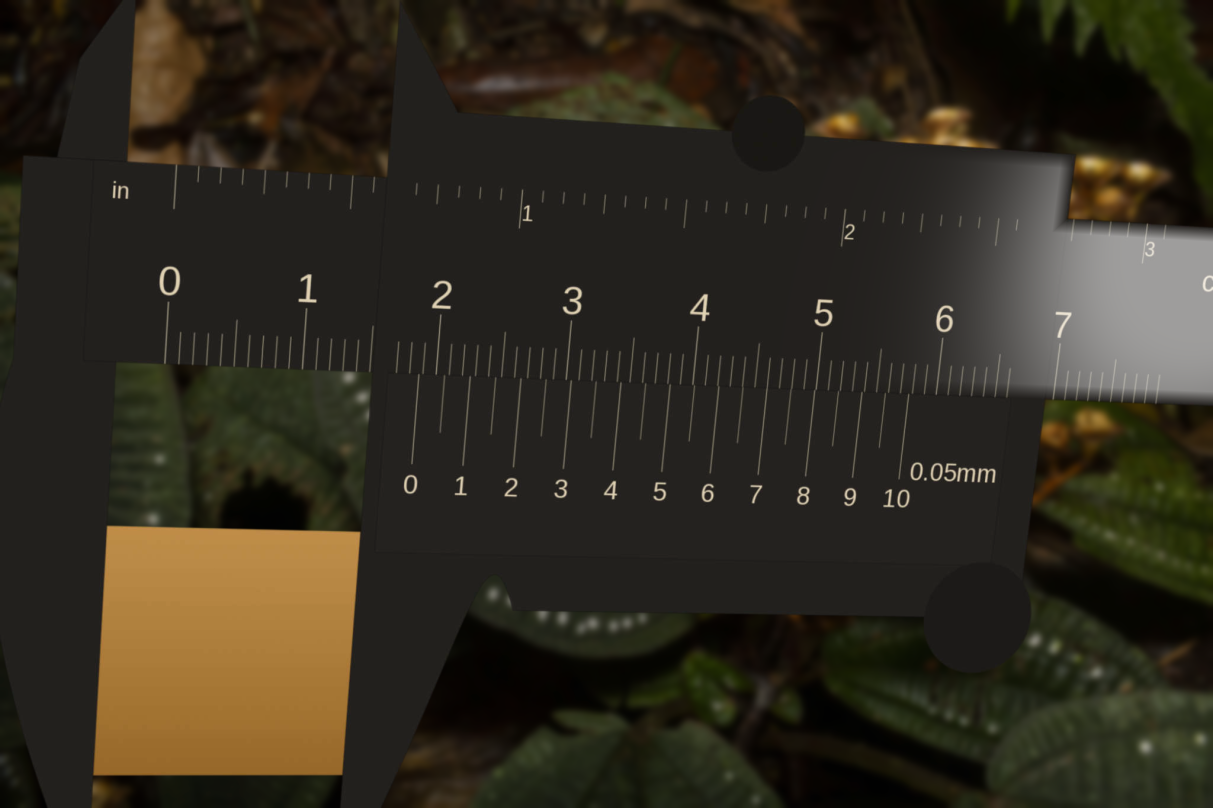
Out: value=18.7 unit=mm
